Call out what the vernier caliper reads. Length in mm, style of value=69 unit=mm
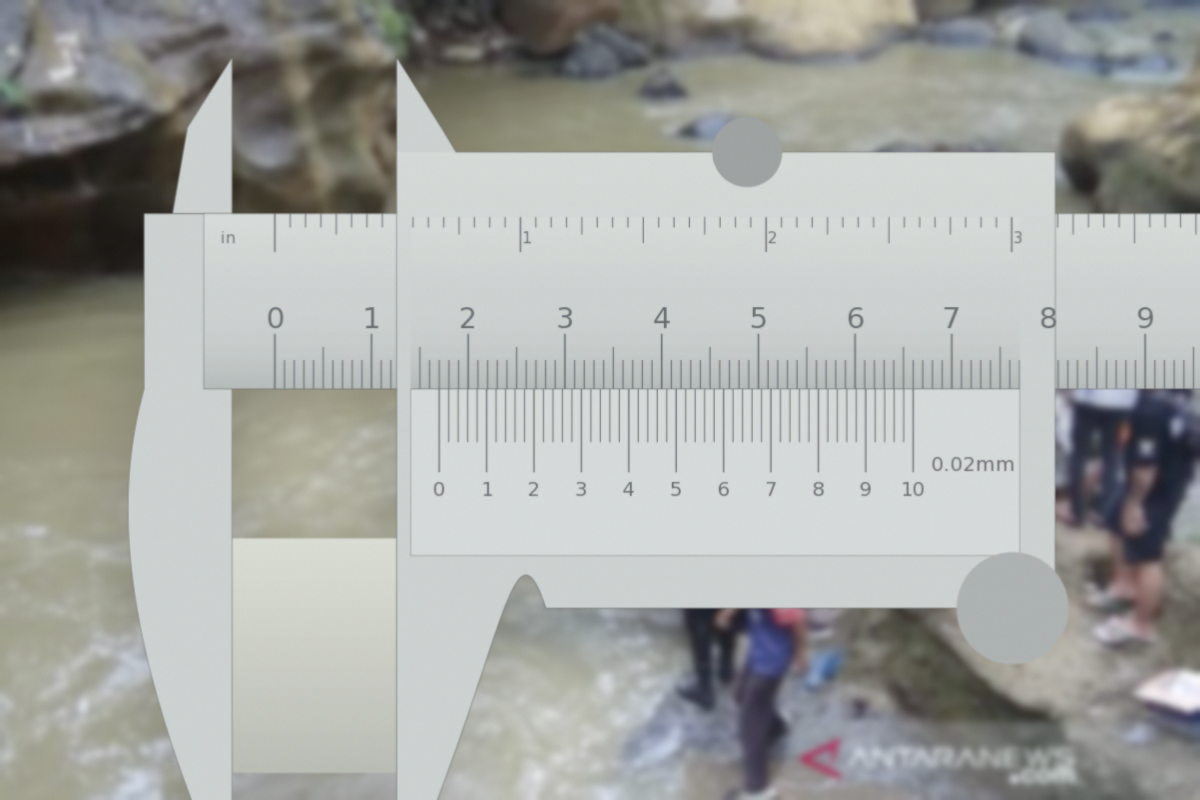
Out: value=17.0 unit=mm
